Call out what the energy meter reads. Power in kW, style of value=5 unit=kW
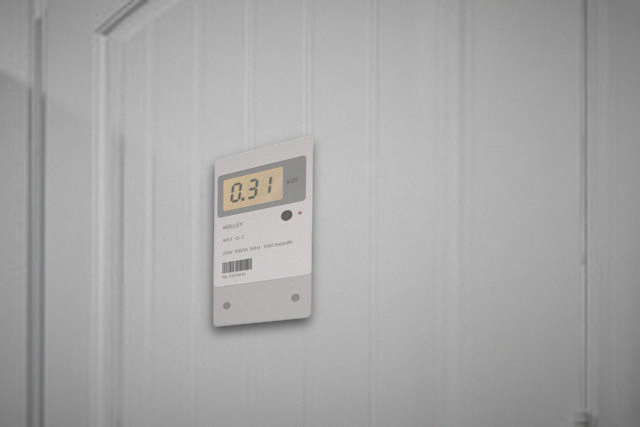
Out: value=0.31 unit=kW
